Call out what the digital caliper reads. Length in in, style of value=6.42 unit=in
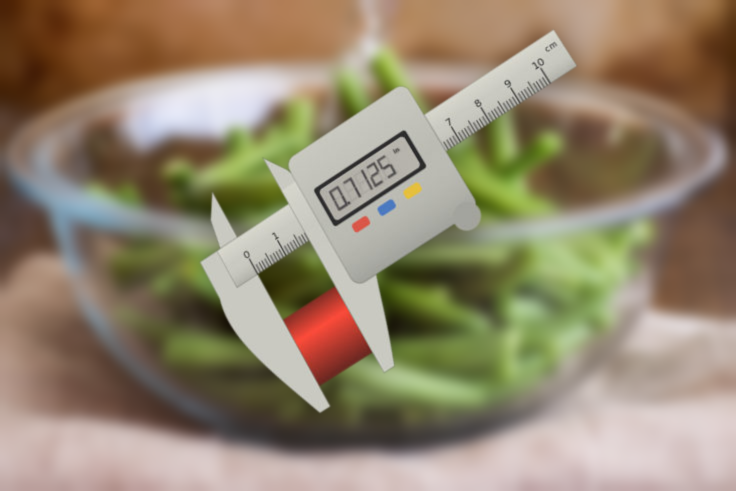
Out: value=0.7125 unit=in
